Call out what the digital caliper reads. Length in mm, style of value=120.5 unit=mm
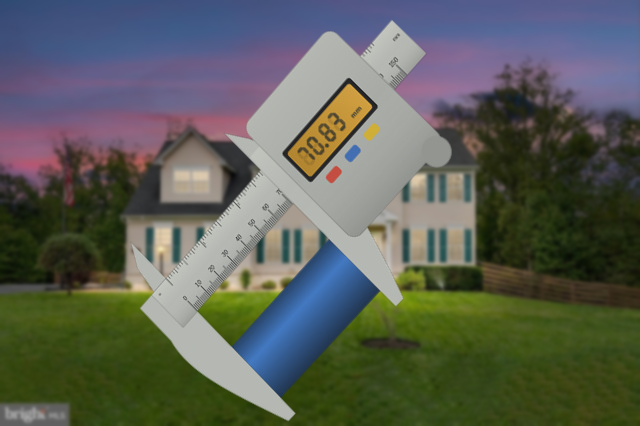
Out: value=70.83 unit=mm
